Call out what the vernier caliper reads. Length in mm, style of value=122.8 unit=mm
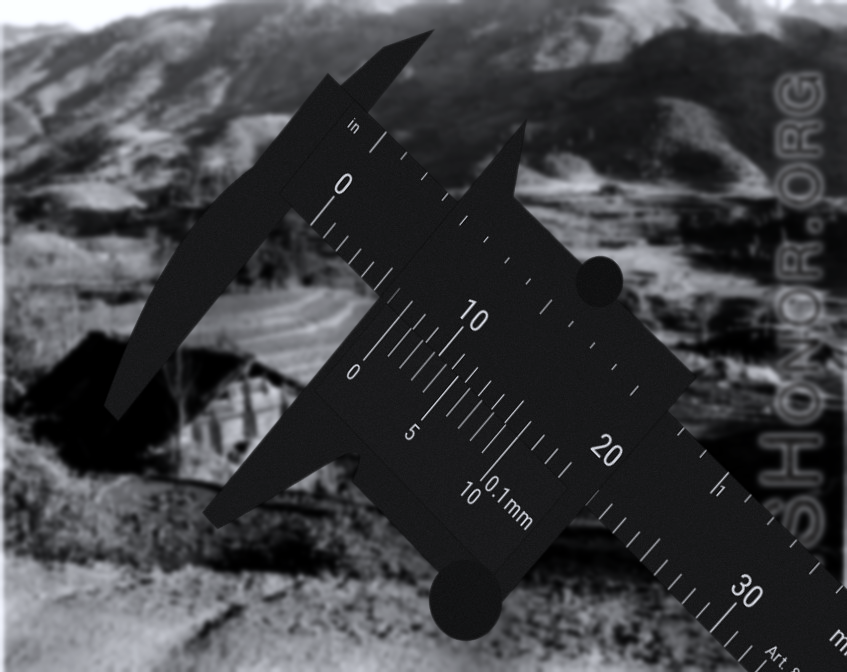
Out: value=7.0 unit=mm
